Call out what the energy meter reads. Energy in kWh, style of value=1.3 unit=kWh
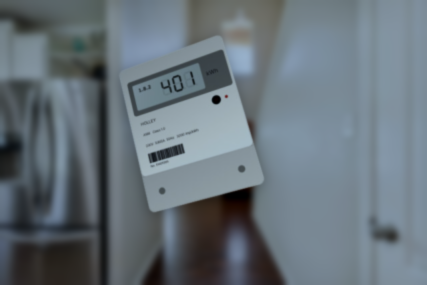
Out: value=401 unit=kWh
